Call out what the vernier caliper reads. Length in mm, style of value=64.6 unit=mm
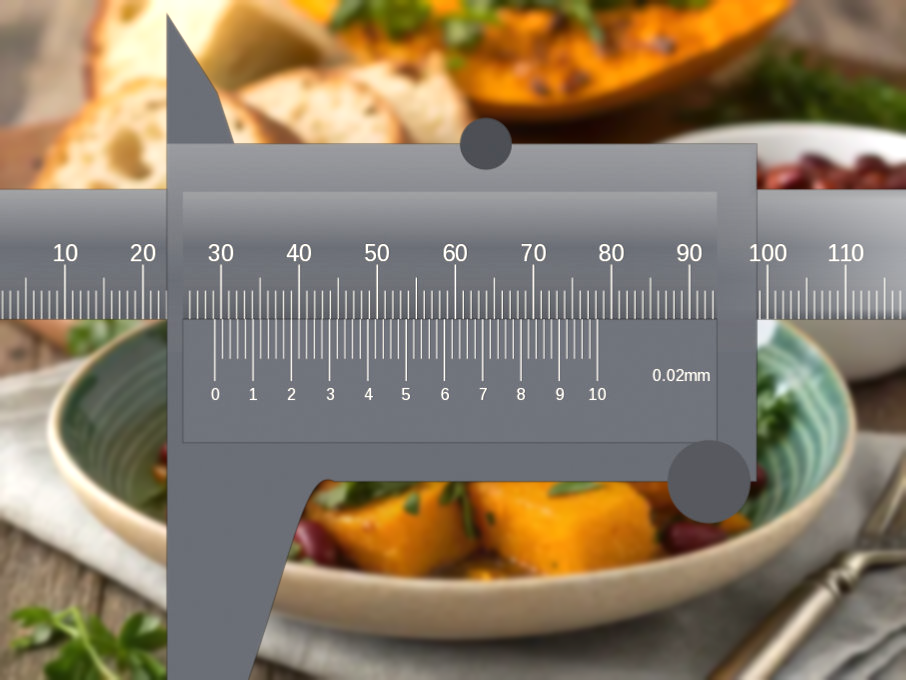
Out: value=29.2 unit=mm
